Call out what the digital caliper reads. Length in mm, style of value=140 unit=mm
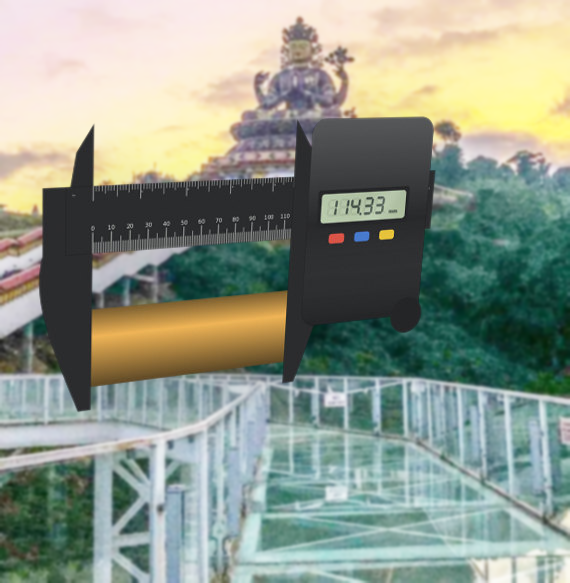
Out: value=114.33 unit=mm
